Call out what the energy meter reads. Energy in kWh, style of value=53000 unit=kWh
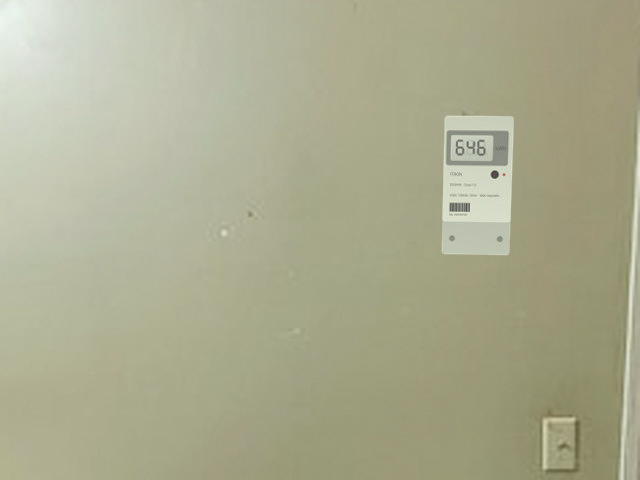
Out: value=646 unit=kWh
